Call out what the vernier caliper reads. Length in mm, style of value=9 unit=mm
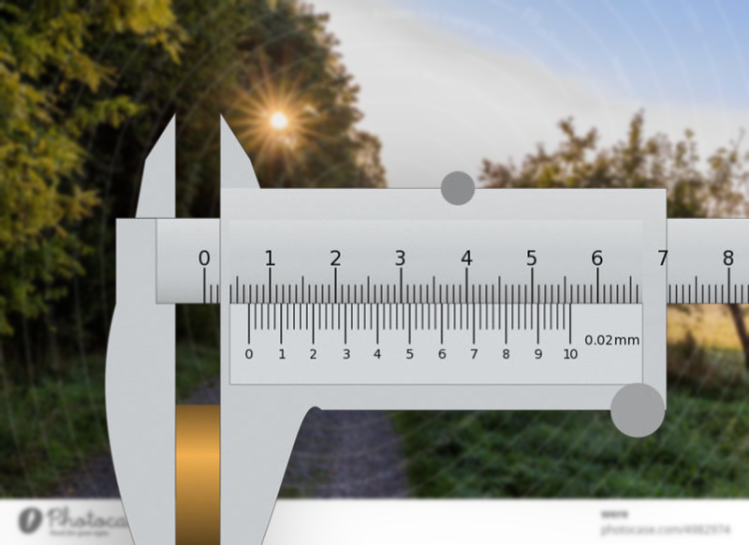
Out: value=6.8 unit=mm
